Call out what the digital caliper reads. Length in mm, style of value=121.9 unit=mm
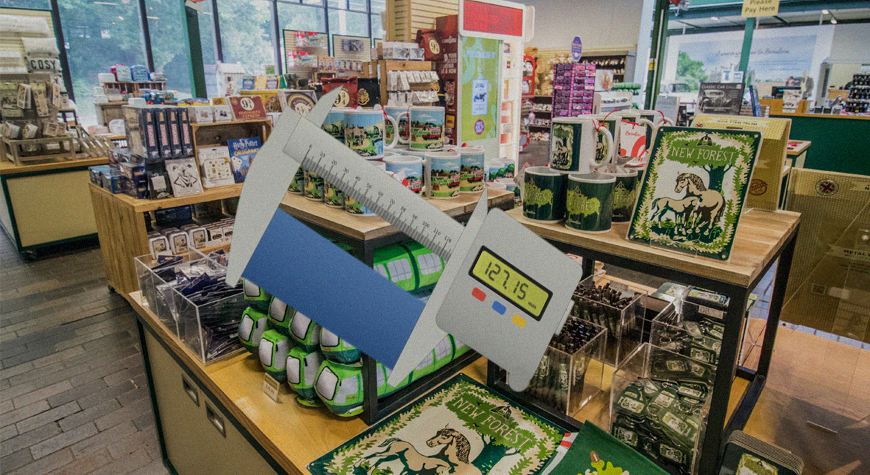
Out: value=127.15 unit=mm
